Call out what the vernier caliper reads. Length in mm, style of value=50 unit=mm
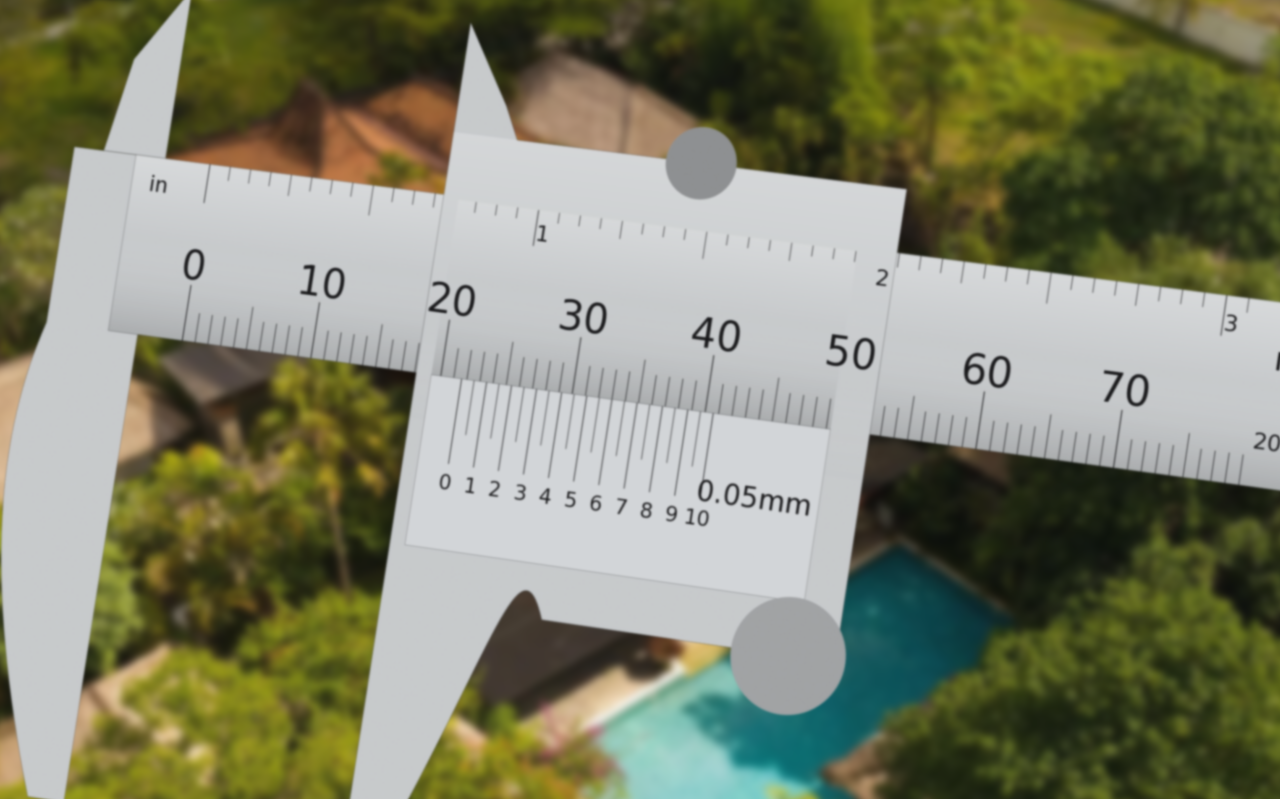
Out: value=21.6 unit=mm
